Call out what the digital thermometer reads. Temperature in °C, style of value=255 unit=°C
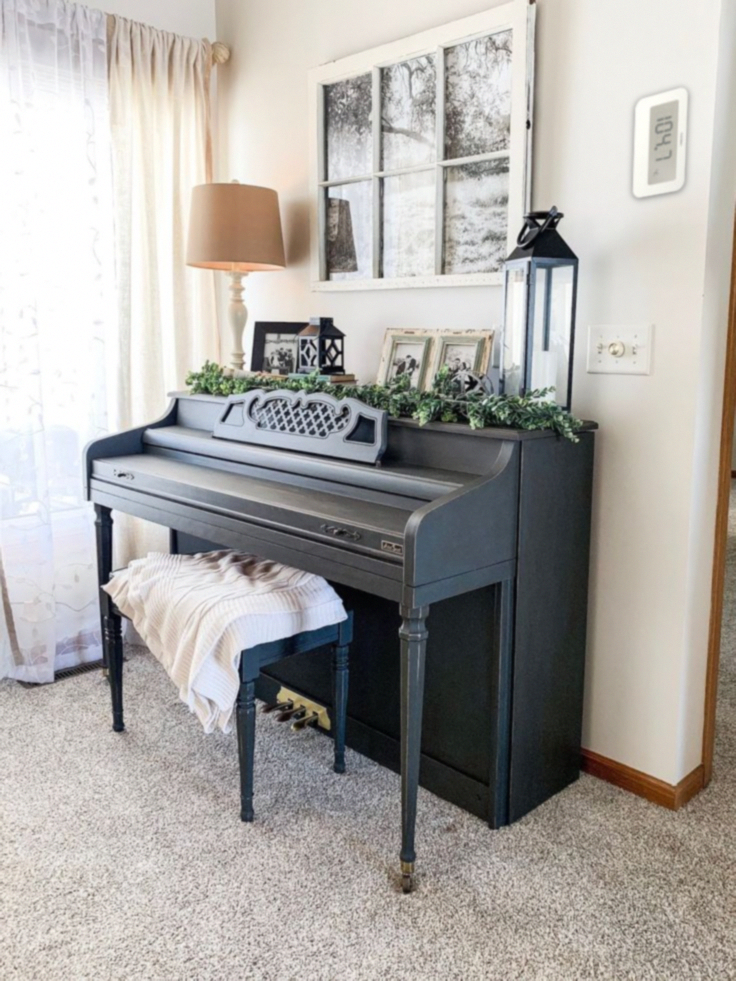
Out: value=104.7 unit=°C
